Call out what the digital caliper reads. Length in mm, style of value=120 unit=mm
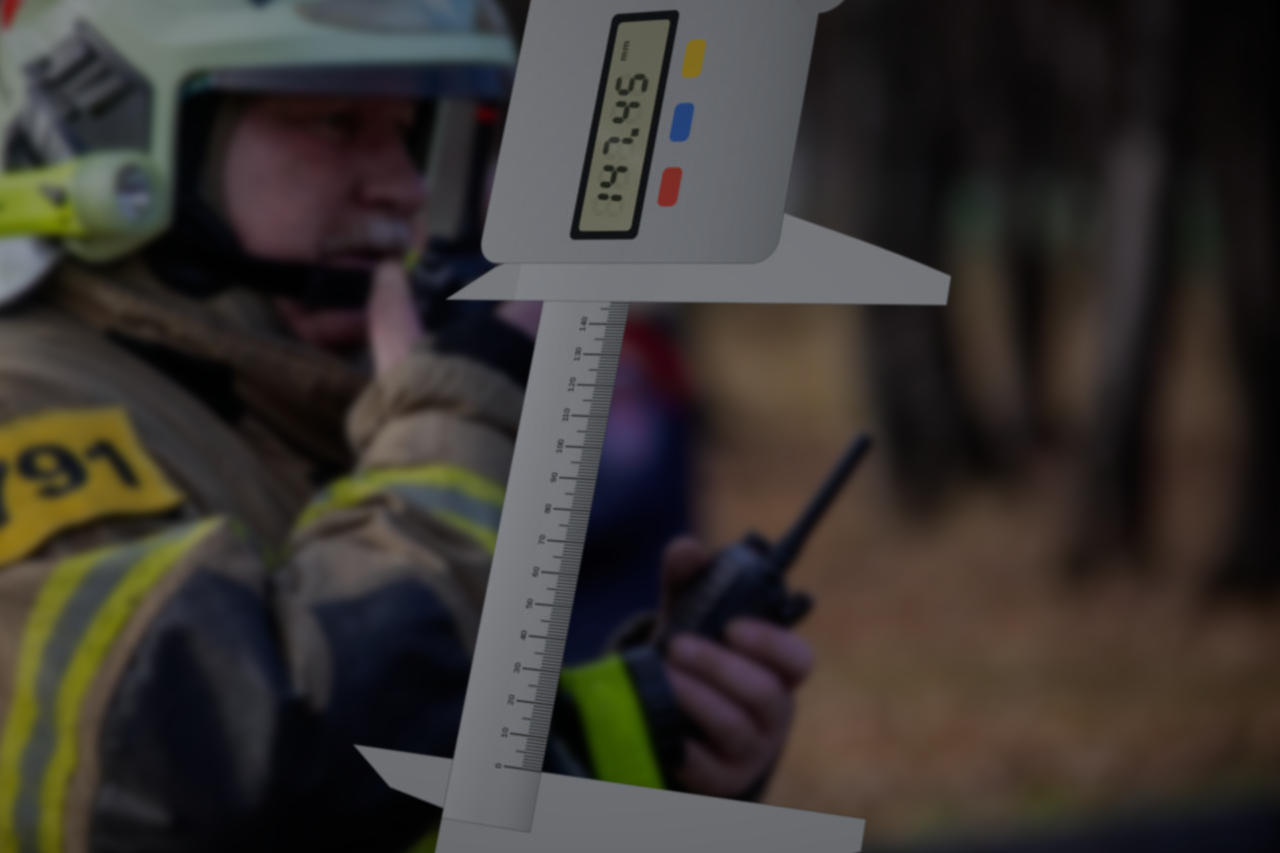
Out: value=147.45 unit=mm
